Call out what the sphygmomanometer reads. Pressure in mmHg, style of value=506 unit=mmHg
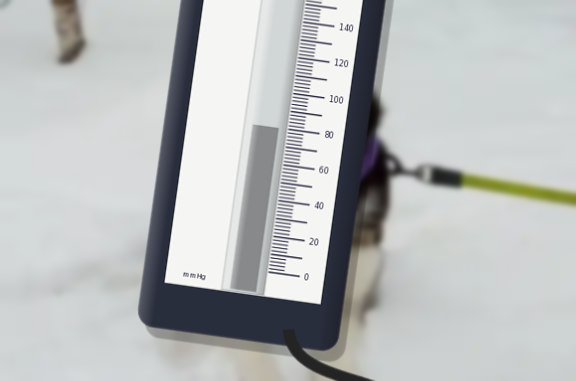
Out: value=80 unit=mmHg
